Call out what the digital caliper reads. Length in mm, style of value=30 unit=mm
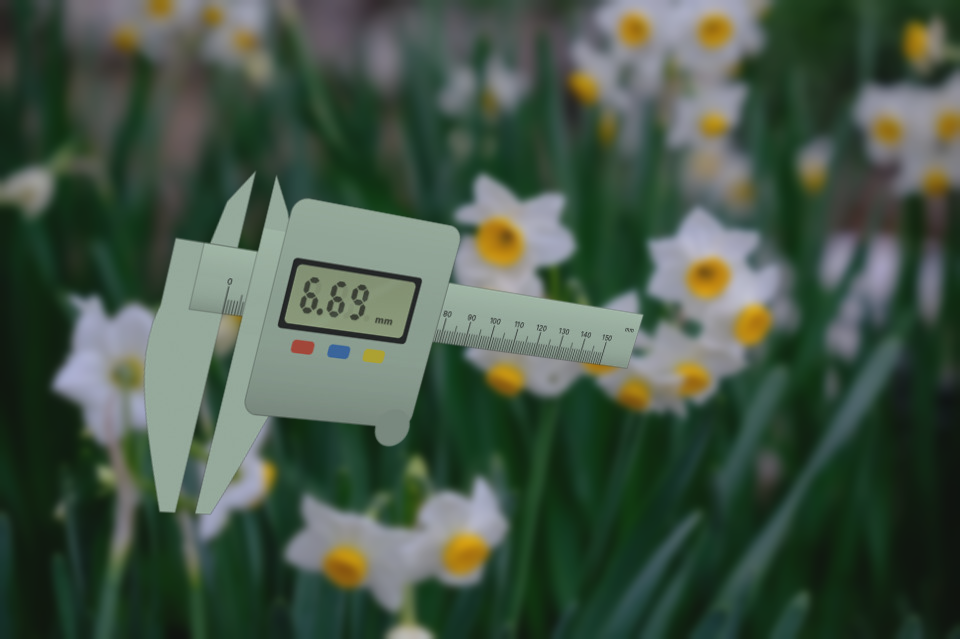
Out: value=6.69 unit=mm
